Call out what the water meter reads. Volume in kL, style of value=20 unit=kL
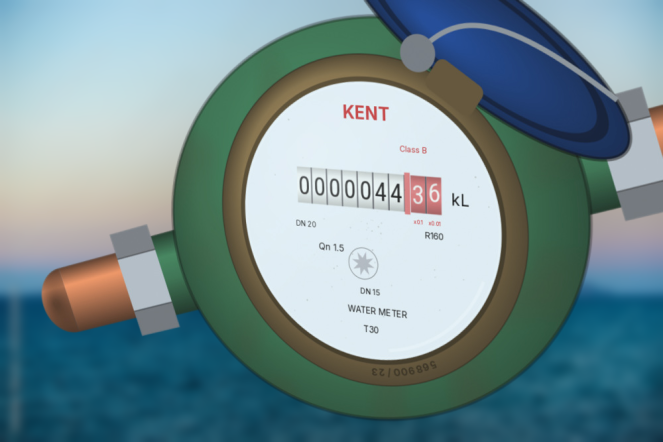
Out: value=44.36 unit=kL
